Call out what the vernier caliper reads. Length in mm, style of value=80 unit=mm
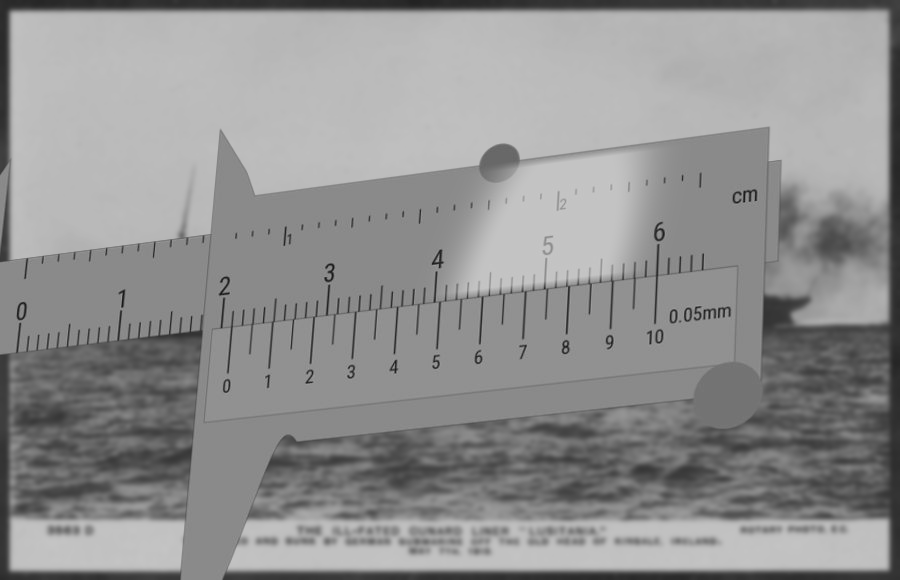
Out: value=21.0 unit=mm
